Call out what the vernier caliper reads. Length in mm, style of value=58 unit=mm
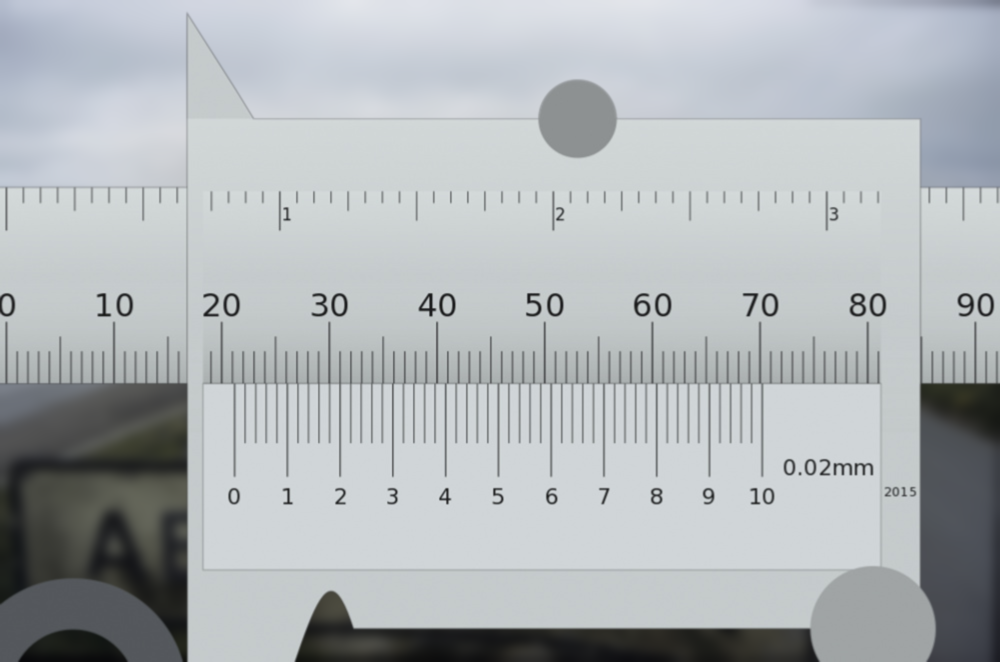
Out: value=21.2 unit=mm
